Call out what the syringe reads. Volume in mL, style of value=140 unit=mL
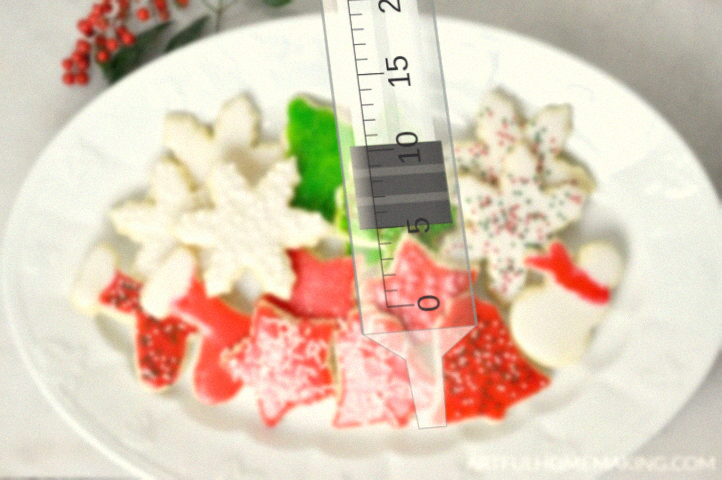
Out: value=5 unit=mL
